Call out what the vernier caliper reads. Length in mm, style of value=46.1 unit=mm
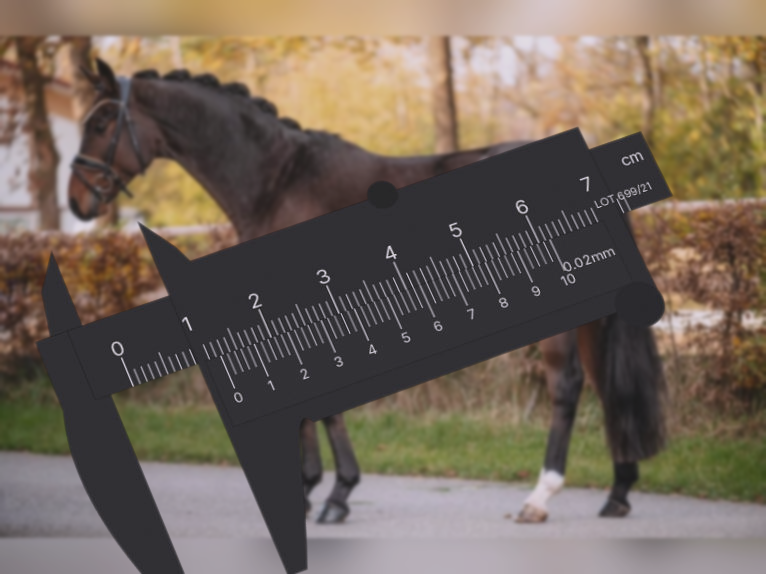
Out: value=12.6 unit=mm
